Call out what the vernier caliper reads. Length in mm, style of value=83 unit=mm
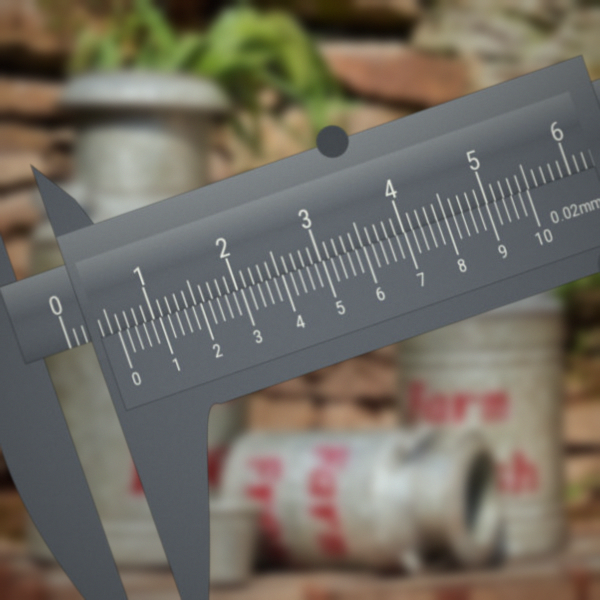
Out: value=5.8 unit=mm
